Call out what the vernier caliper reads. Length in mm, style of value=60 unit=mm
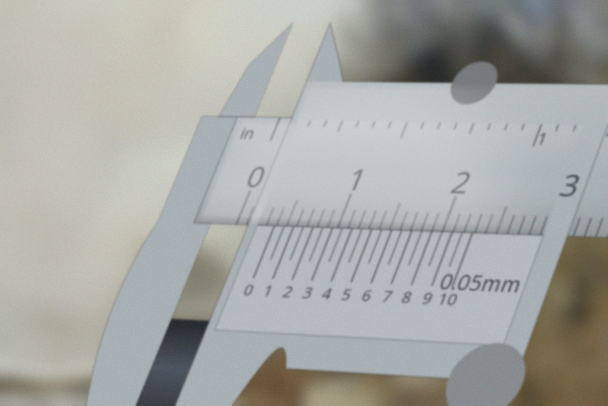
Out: value=3.8 unit=mm
